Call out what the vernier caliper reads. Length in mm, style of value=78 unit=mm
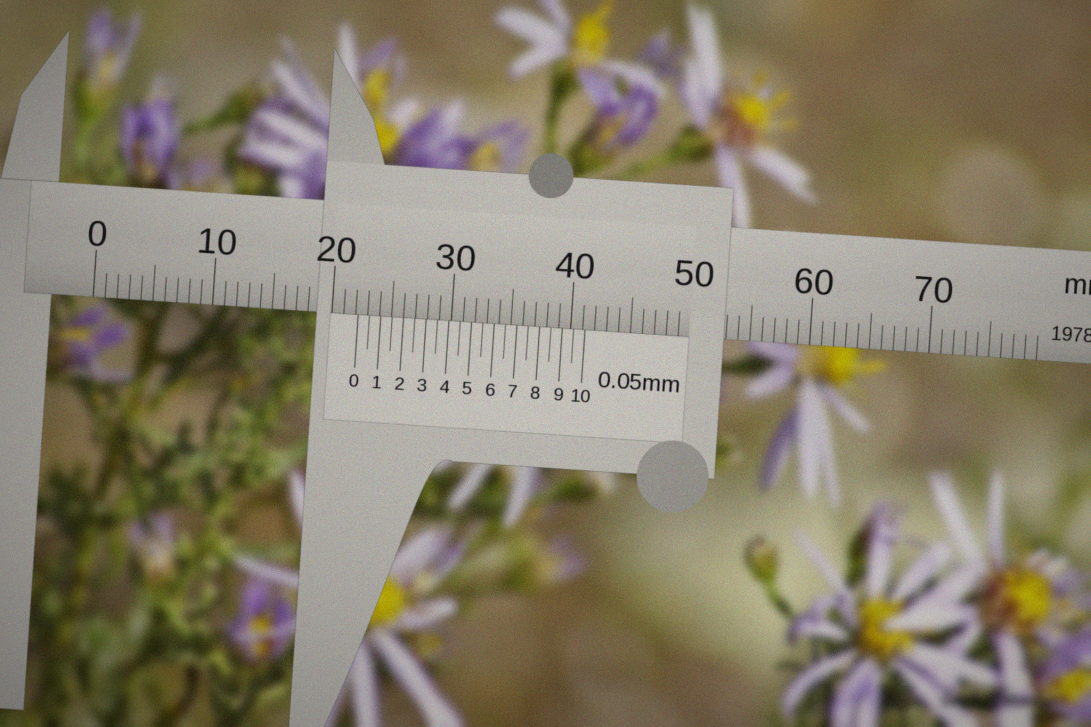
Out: value=22.2 unit=mm
